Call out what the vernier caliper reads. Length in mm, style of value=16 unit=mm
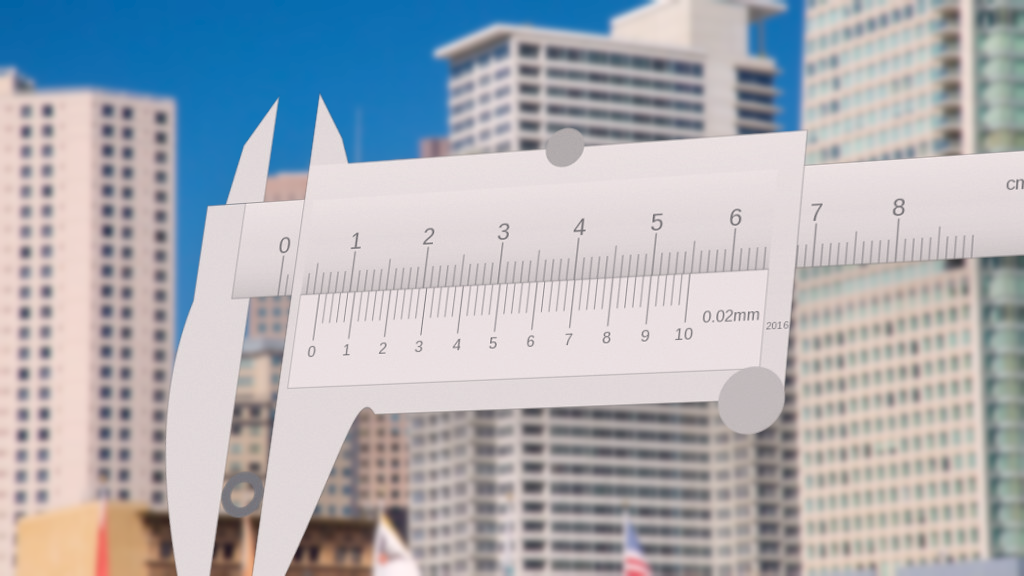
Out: value=5.8 unit=mm
